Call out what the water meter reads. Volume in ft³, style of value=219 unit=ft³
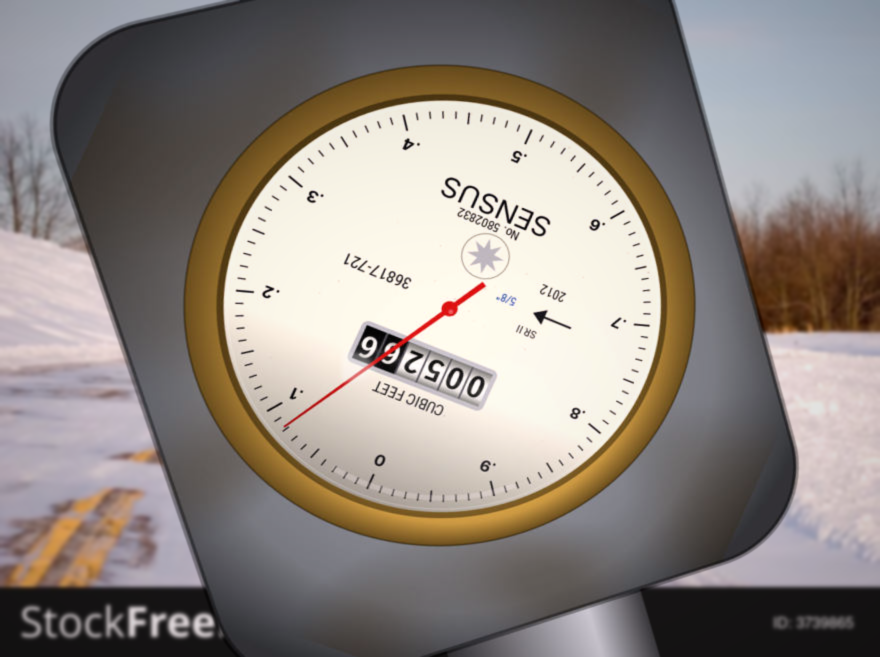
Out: value=5266.08 unit=ft³
